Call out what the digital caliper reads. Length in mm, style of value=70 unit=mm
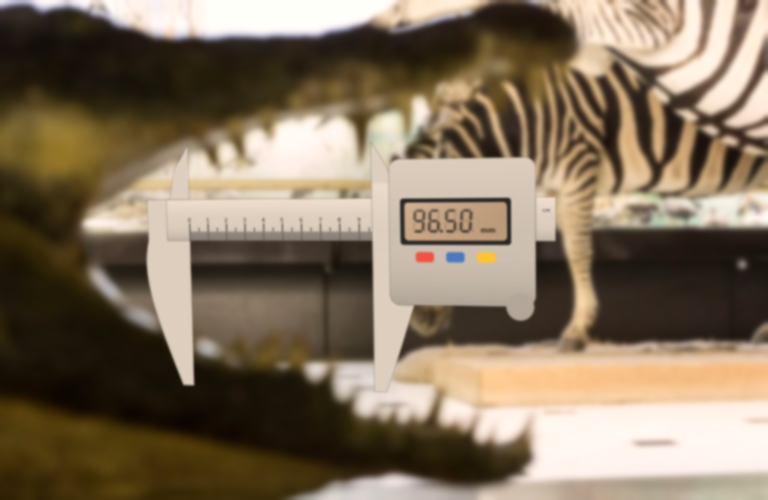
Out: value=96.50 unit=mm
